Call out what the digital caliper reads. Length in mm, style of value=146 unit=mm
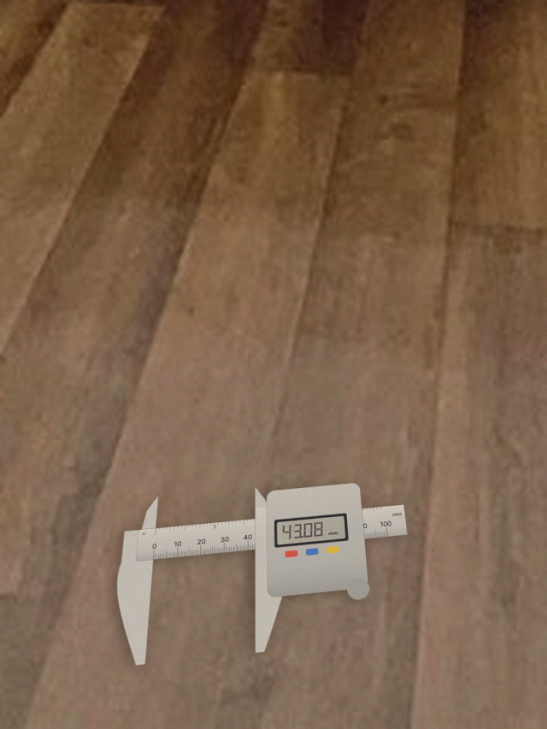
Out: value=43.08 unit=mm
